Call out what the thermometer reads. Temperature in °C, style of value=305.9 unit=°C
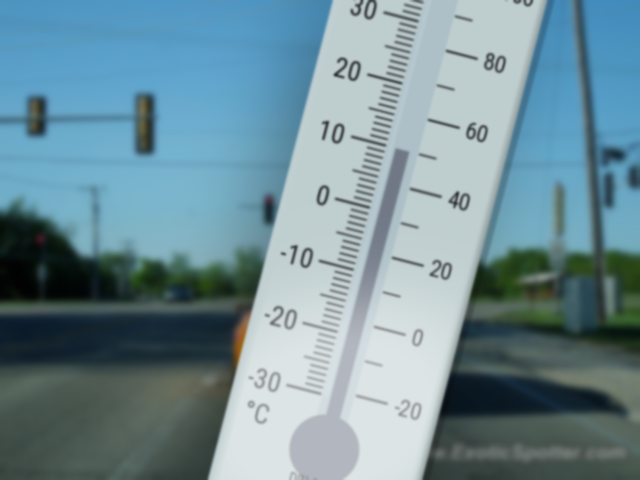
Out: value=10 unit=°C
